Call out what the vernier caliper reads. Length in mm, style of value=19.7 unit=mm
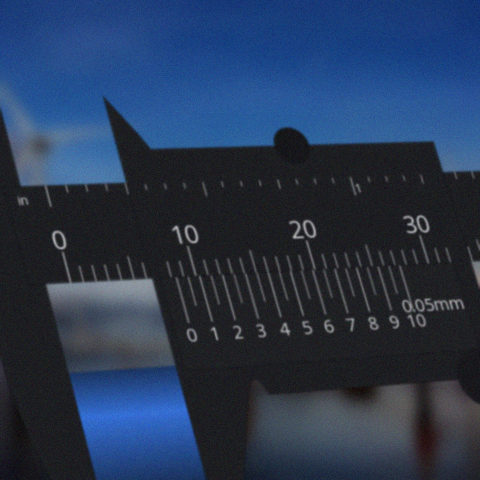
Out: value=8.4 unit=mm
